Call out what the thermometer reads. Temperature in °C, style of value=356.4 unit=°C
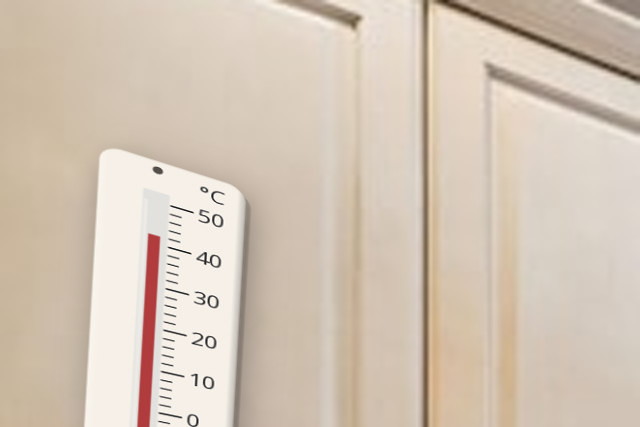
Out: value=42 unit=°C
